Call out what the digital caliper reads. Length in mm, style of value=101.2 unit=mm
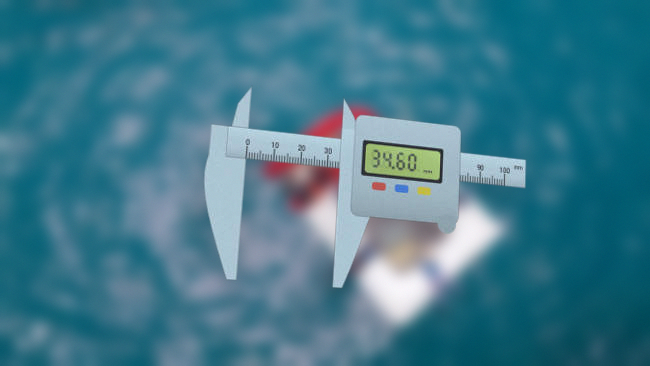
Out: value=34.60 unit=mm
